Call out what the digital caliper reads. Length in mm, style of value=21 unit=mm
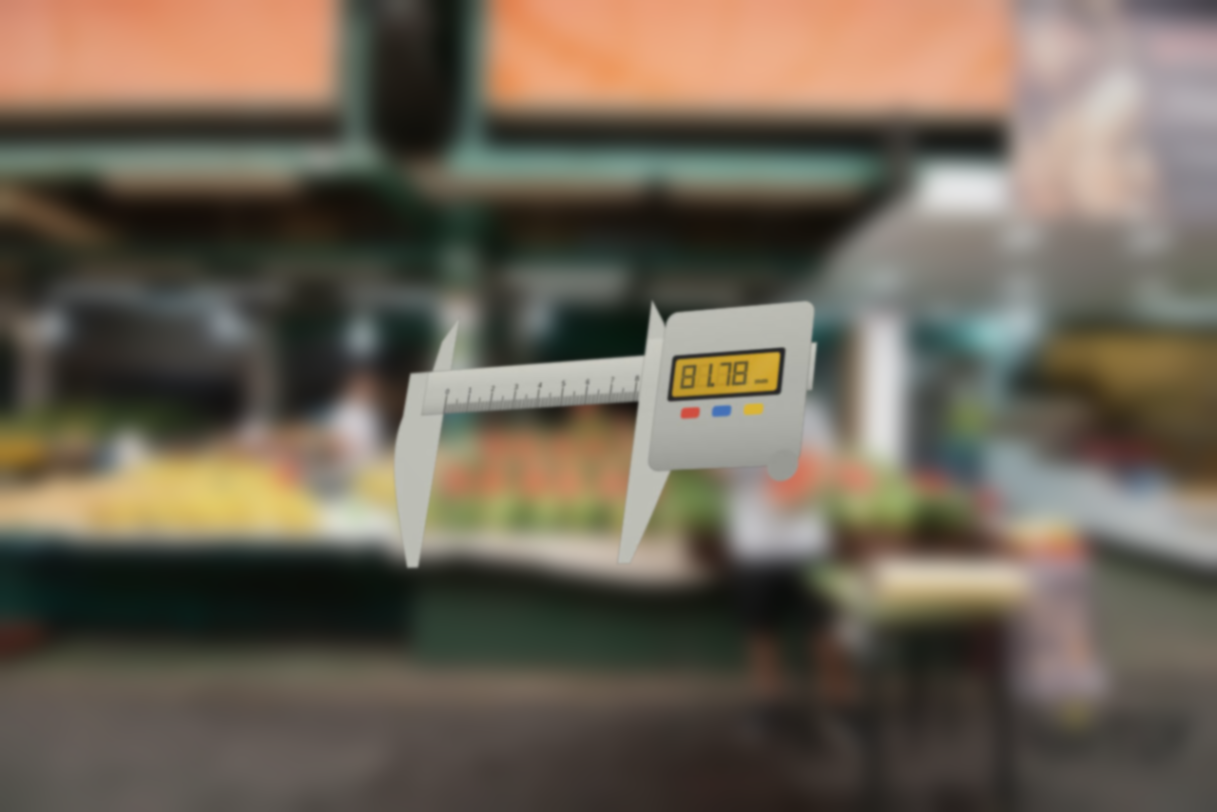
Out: value=81.78 unit=mm
